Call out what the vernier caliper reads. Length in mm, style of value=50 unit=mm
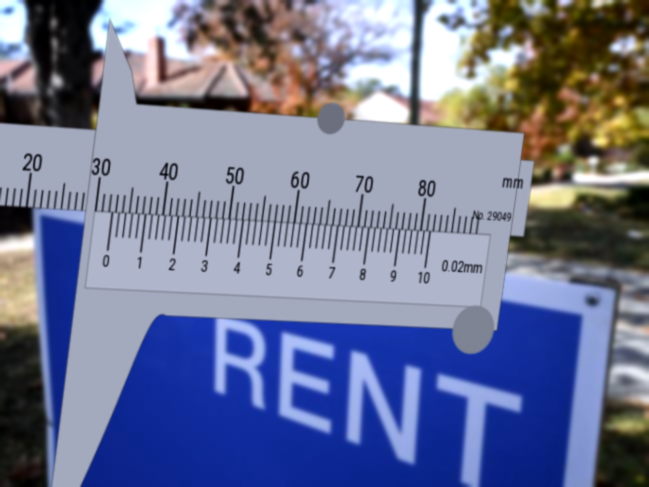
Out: value=32.5 unit=mm
